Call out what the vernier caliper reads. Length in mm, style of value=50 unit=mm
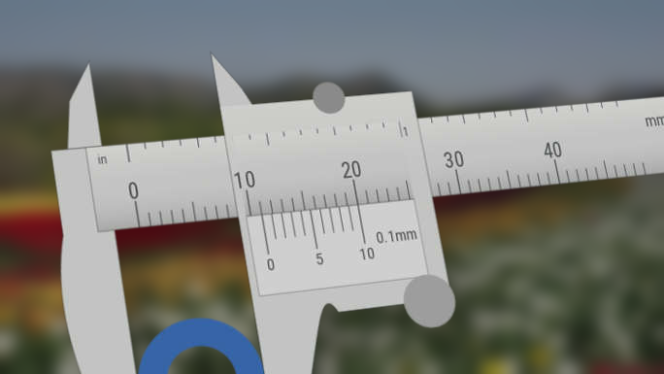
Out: value=11.0 unit=mm
